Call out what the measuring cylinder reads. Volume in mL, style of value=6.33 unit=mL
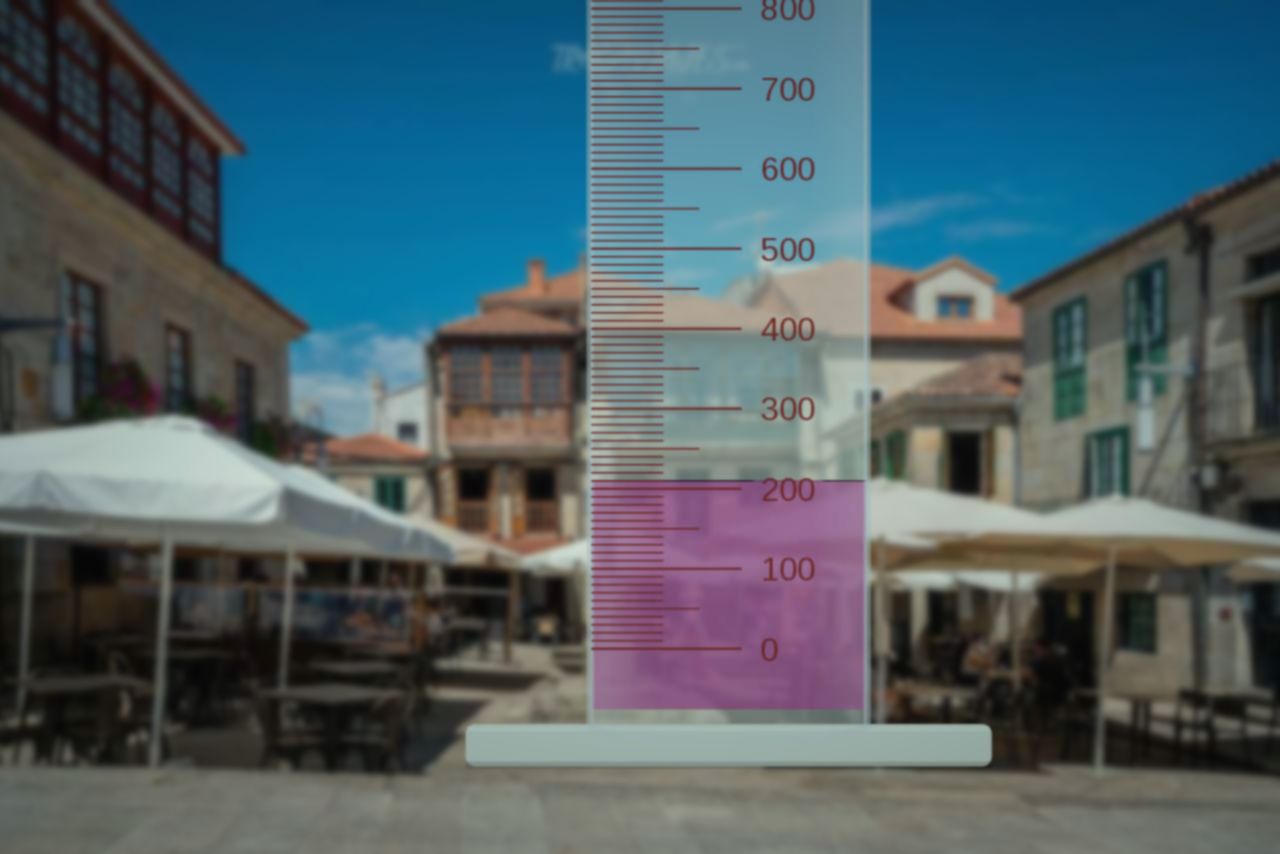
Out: value=210 unit=mL
